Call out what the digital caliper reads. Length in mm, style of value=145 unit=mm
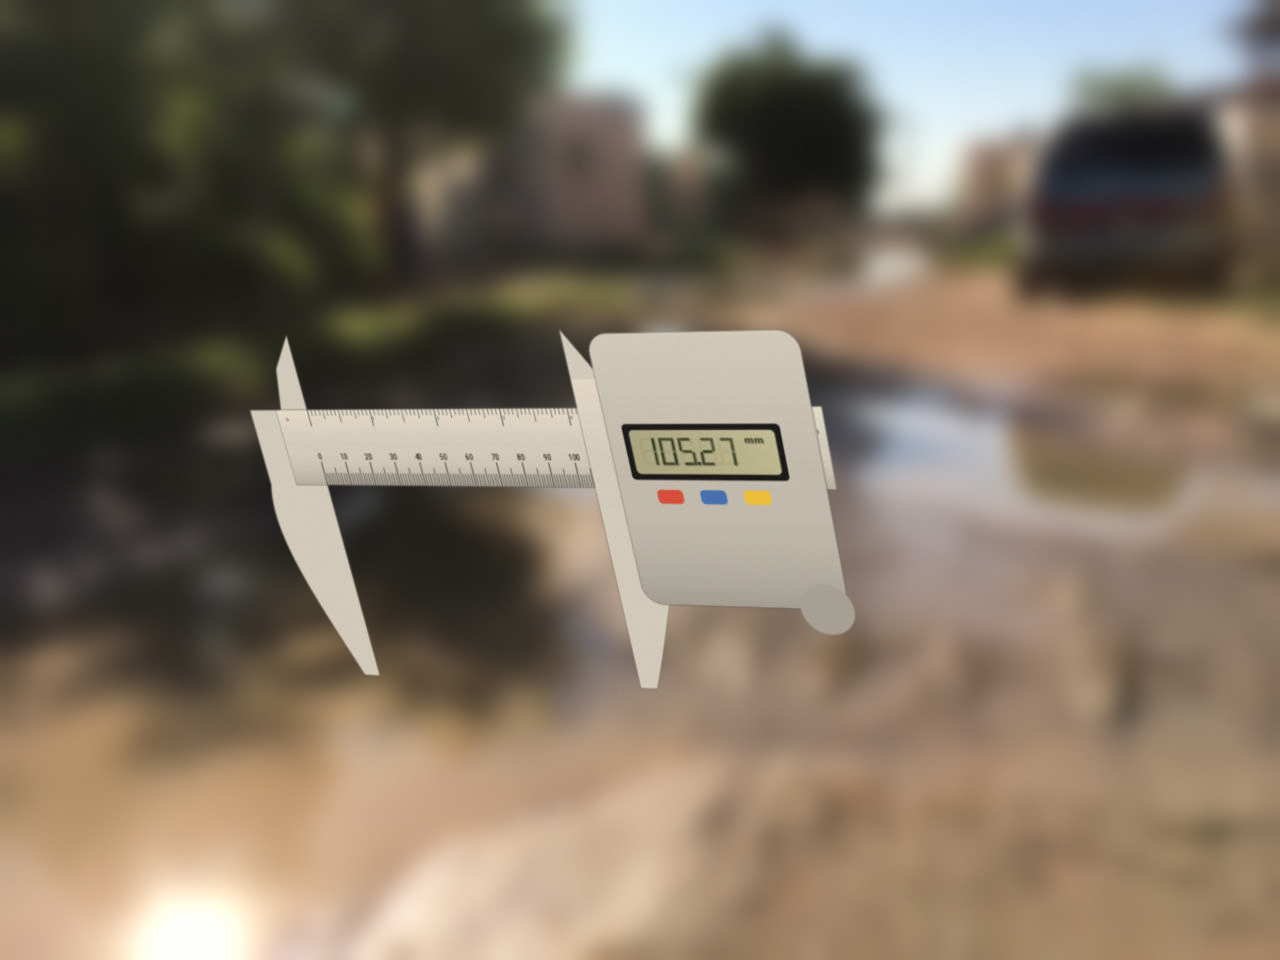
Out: value=105.27 unit=mm
